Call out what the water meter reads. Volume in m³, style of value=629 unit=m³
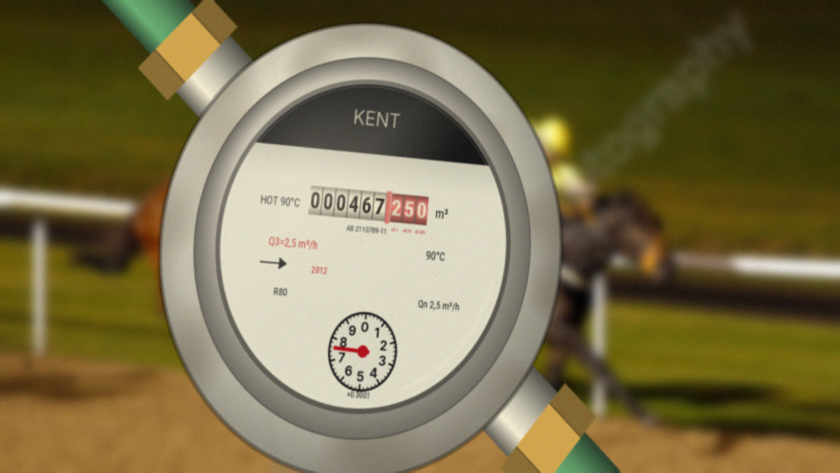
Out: value=467.2507 unit=m³
